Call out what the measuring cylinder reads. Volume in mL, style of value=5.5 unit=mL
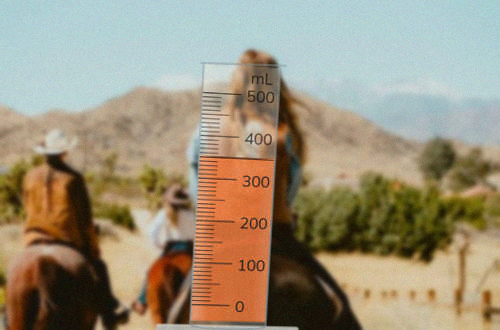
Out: value=350 unit=mL
